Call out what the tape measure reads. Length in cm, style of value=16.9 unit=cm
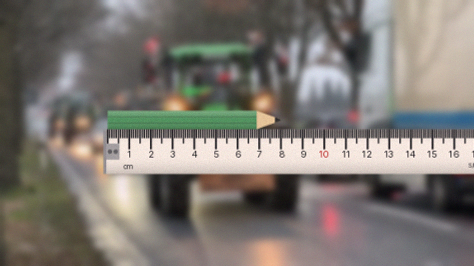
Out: value=8 unit=cm
